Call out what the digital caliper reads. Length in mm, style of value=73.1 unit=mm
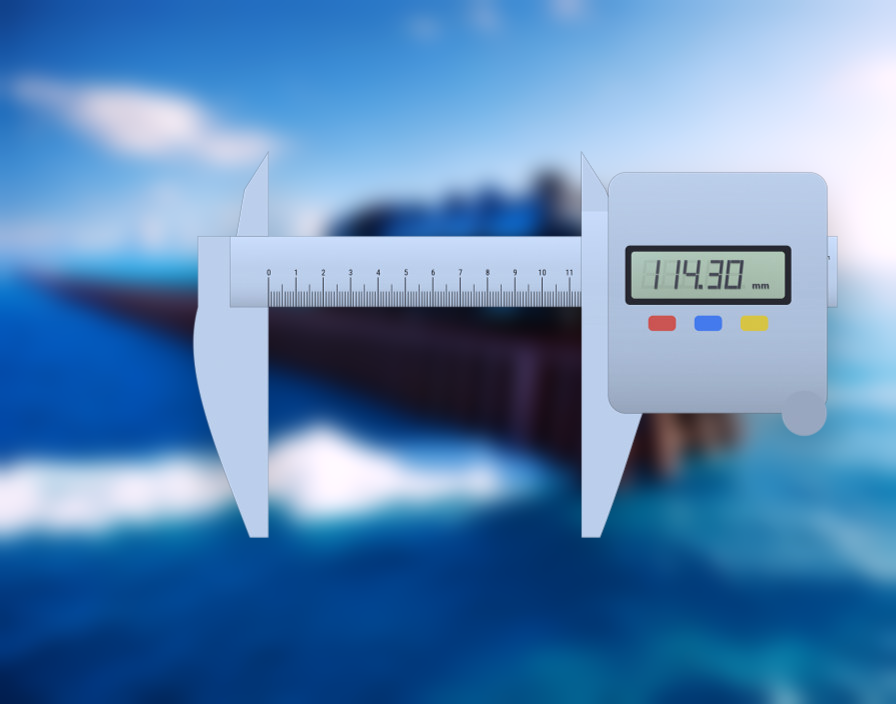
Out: value=114.30 unit=mm
